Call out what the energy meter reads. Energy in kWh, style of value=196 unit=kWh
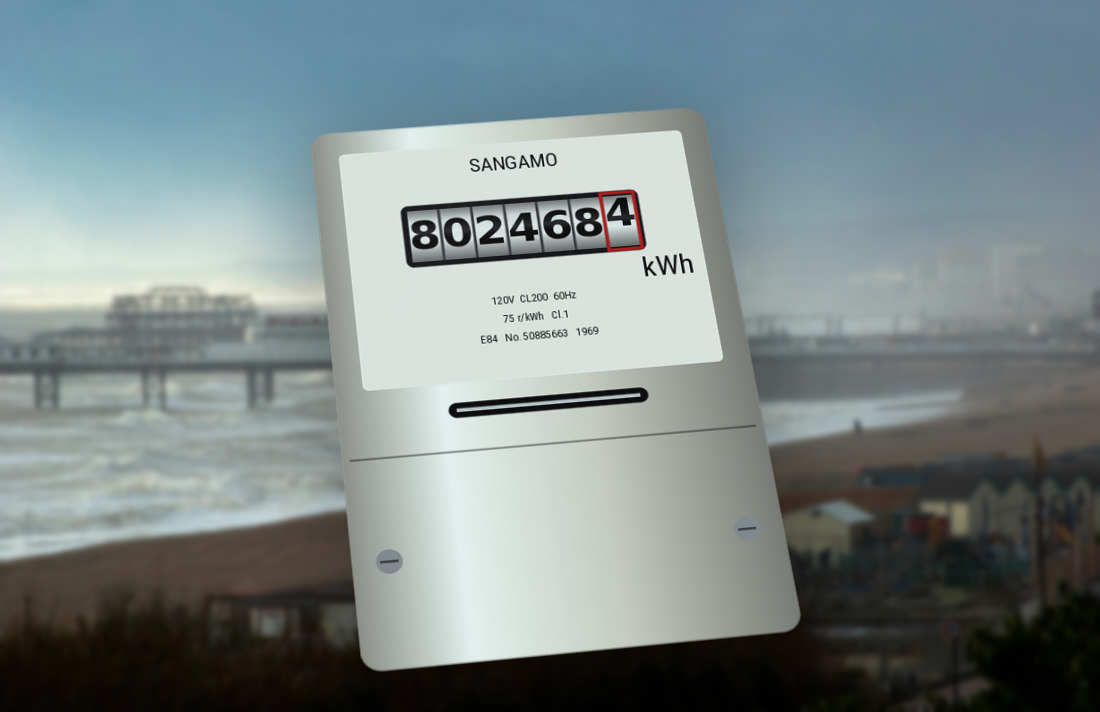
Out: value=802468.4 unit=kWh
